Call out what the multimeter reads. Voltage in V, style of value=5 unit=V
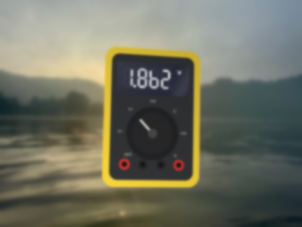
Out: value=1.862 unit=V
